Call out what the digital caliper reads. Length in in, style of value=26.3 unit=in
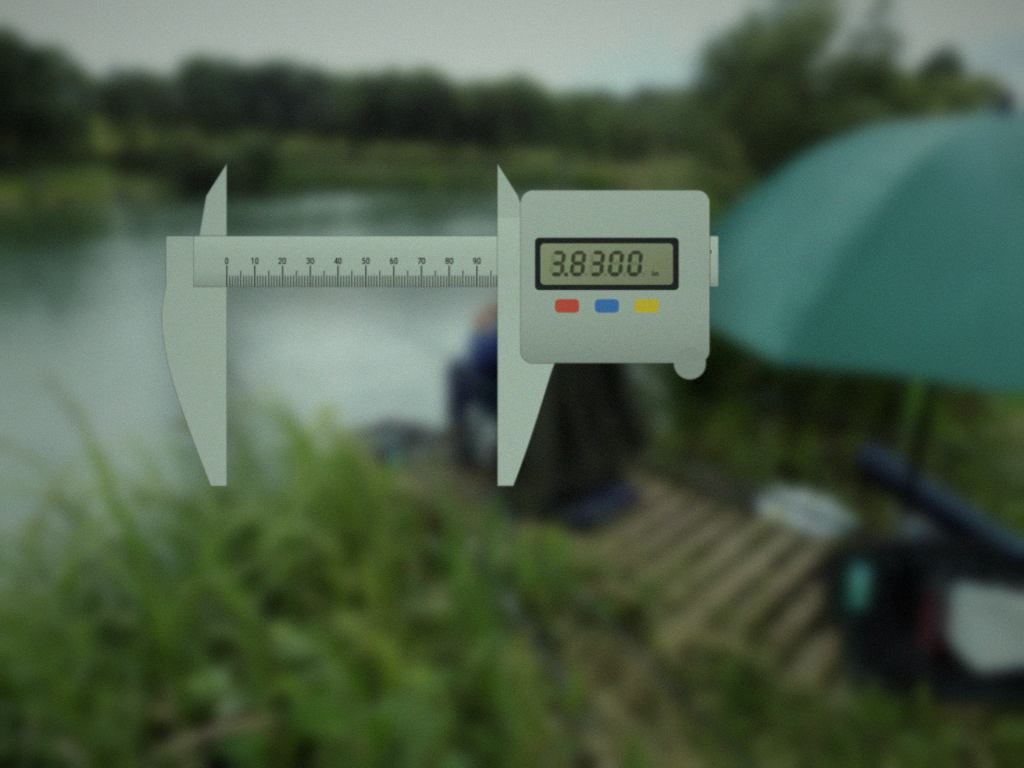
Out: value=3.8300 unit=in
